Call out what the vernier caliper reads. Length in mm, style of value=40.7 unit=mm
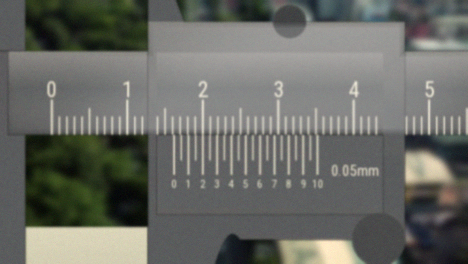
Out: value=16.2 unit=mm
